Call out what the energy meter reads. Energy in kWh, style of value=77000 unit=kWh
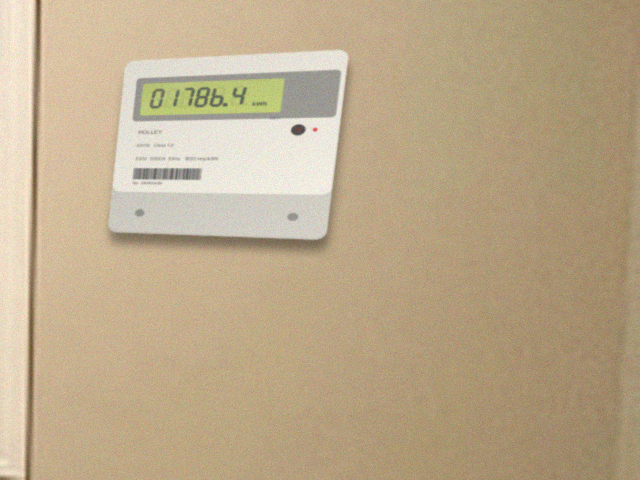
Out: value=1786.4 unit=kWh
